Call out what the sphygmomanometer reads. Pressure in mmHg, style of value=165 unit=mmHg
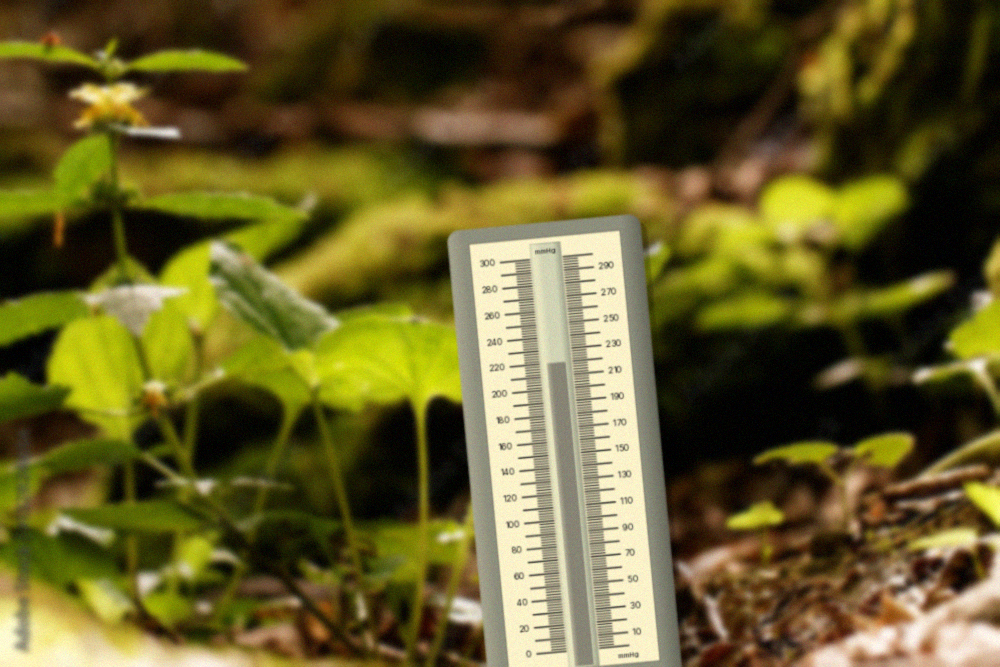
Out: value=220 unit=mmHg
